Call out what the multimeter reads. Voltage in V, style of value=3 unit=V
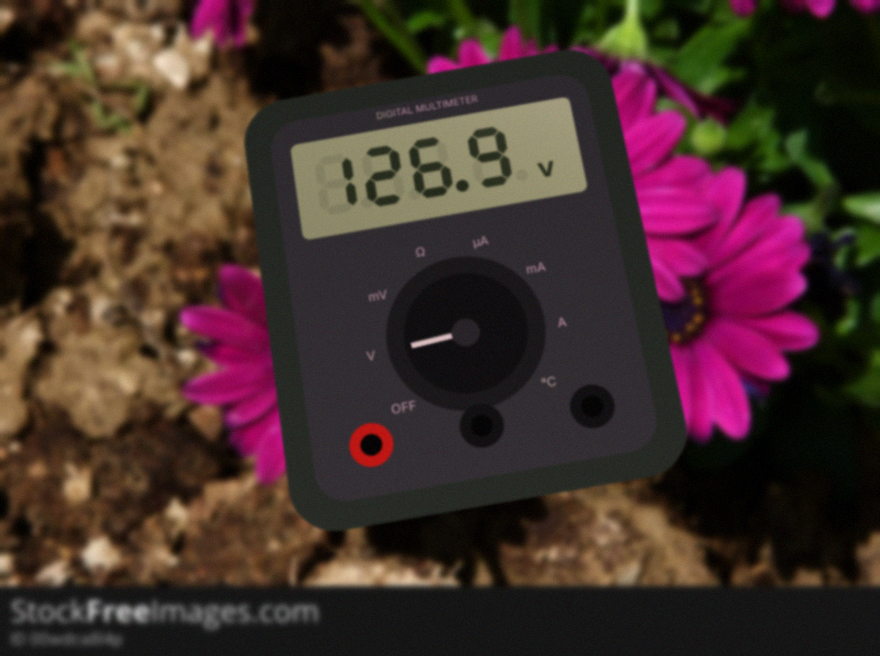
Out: value=126.9 unit=V
